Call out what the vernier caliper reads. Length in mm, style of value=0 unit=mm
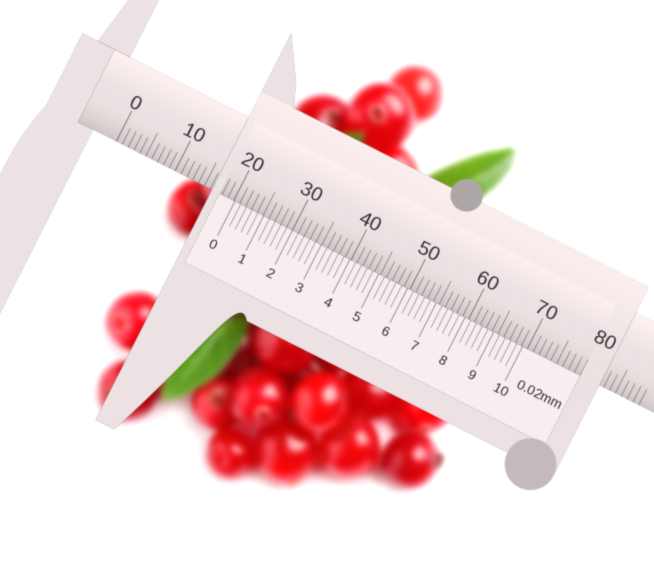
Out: value=20.2 unit=mm
